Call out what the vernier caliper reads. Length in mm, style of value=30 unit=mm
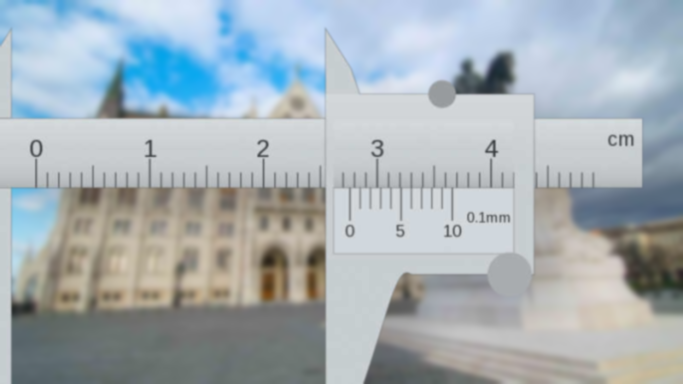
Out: value=27.6 unit=mm
